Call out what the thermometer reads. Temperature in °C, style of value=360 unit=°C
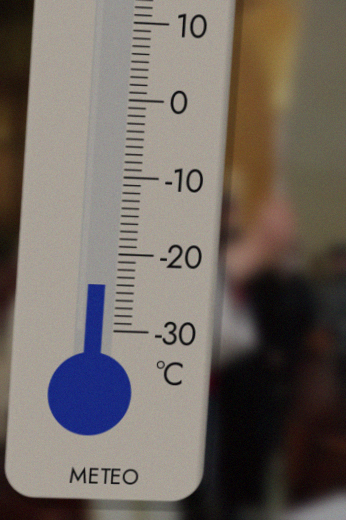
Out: value=-24 unit=°C
